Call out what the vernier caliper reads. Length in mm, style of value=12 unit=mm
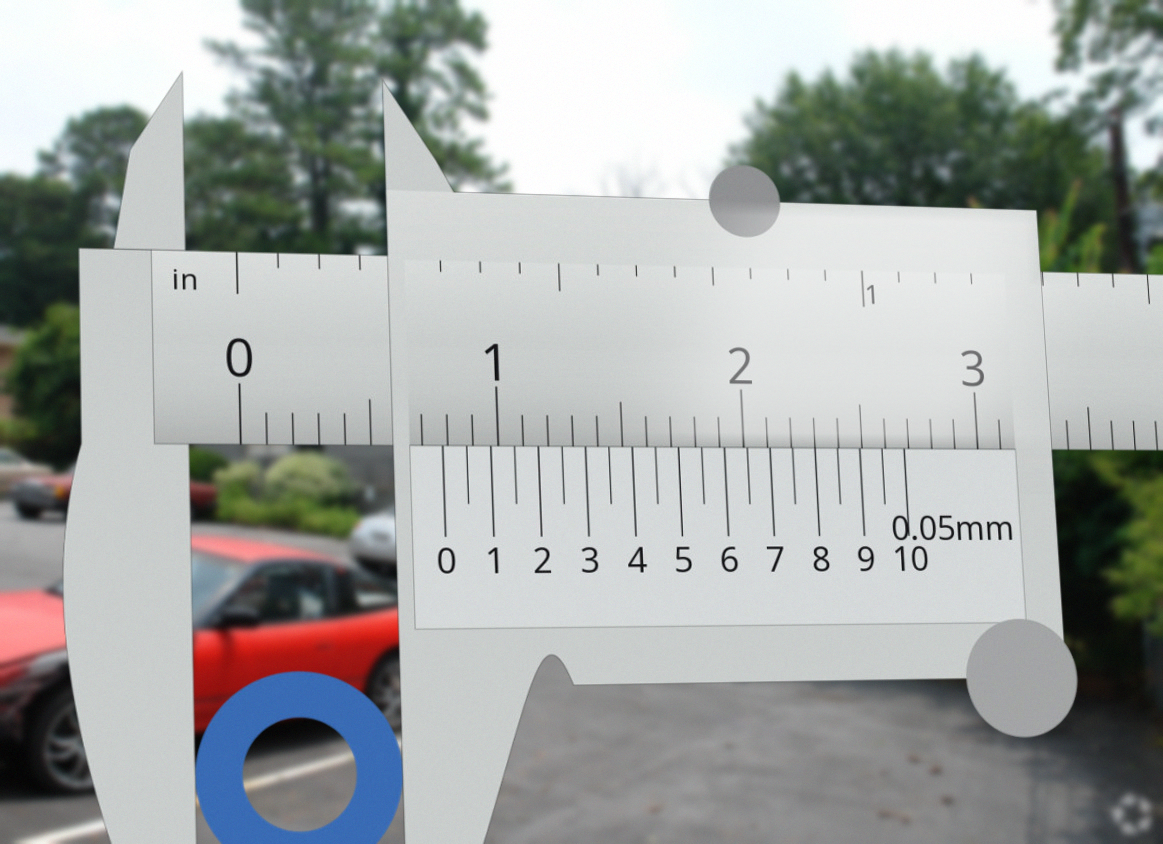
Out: value=7.8 unit=mm
